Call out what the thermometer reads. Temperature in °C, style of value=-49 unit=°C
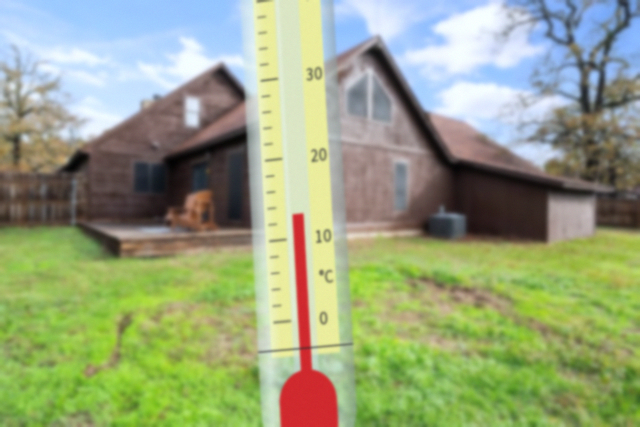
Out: value=13 unit=°C
